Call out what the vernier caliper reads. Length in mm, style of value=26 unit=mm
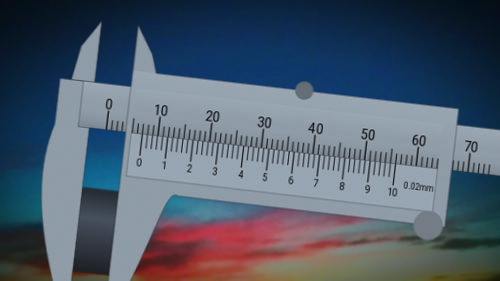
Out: value=7.0 unit=mm
